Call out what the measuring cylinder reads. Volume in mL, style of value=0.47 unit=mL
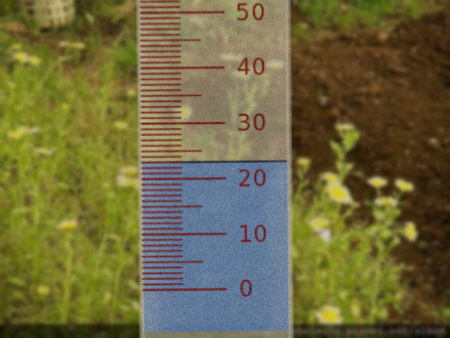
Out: value=23 unit=mL
